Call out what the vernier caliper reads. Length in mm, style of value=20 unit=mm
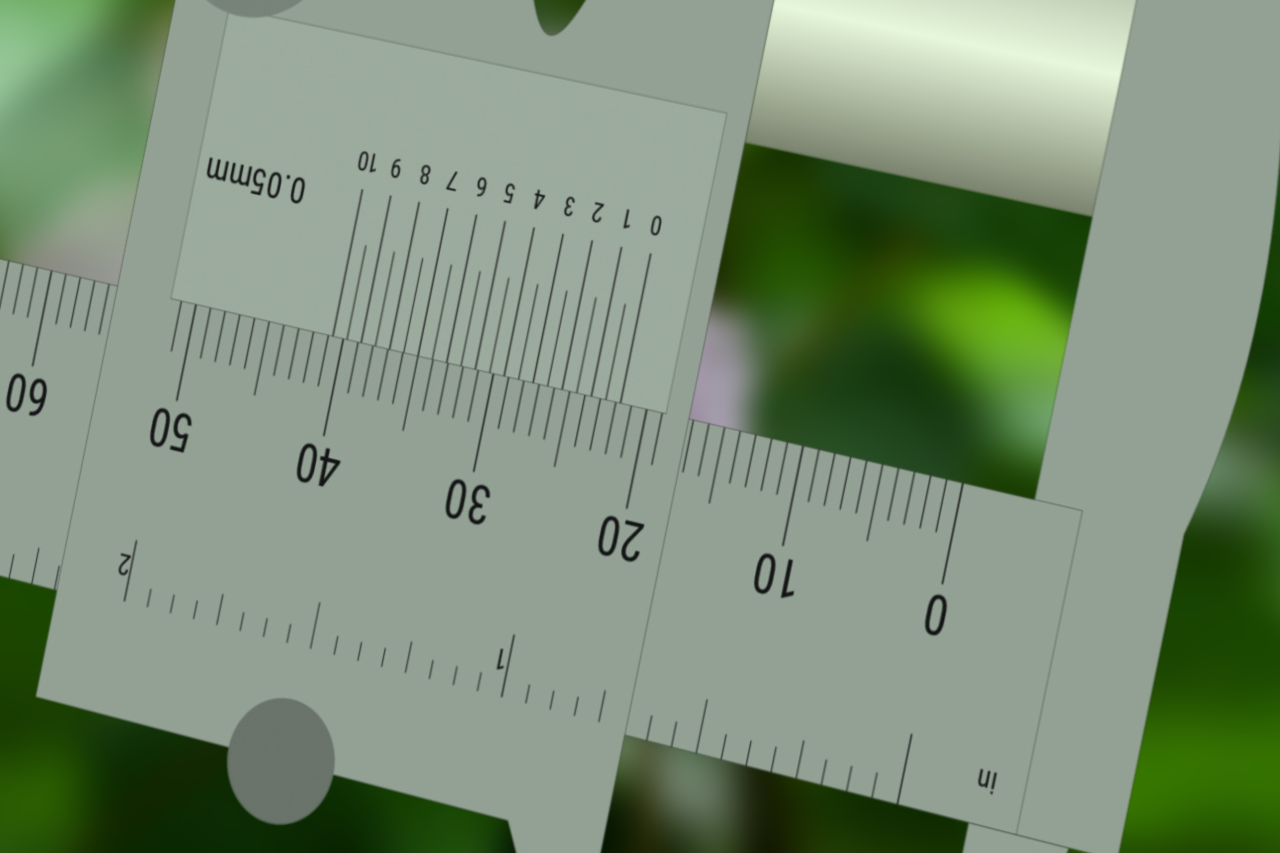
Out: value=21.7 unit=mm
